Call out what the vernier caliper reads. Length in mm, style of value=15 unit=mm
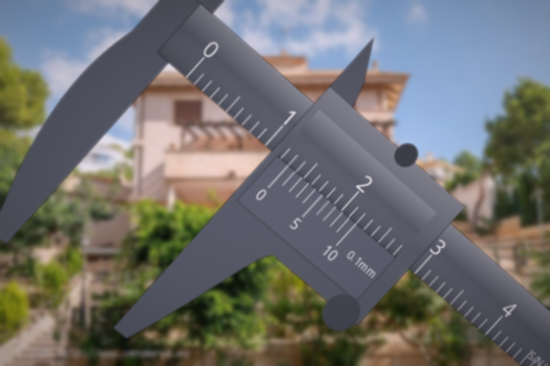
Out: value=13.0 unit=mm
